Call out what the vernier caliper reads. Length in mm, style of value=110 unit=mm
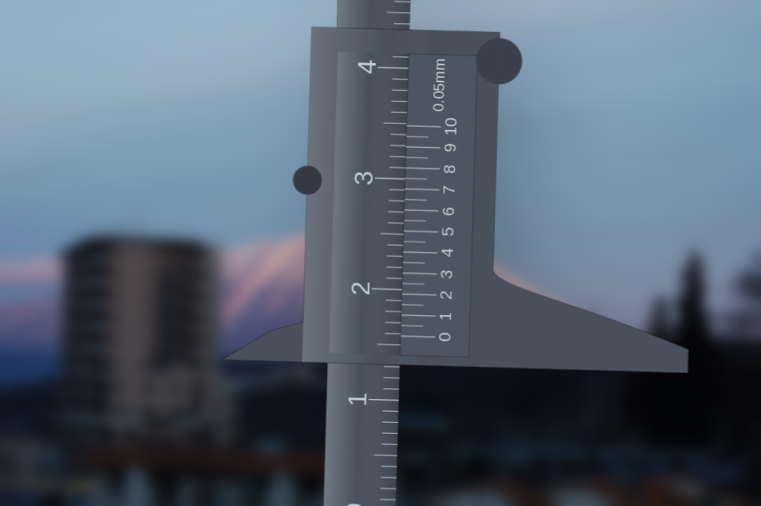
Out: value=15.8 unit=mm
